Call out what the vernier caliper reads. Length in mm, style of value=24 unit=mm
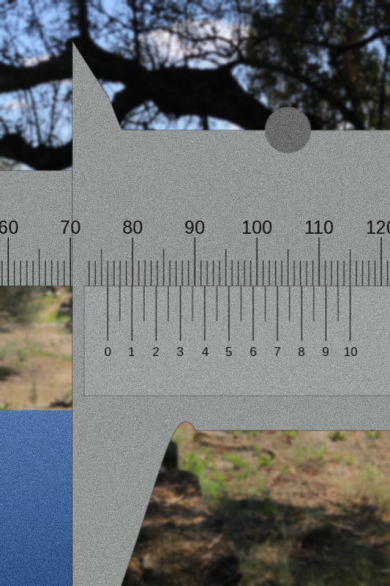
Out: value=76.0 unit=mm
